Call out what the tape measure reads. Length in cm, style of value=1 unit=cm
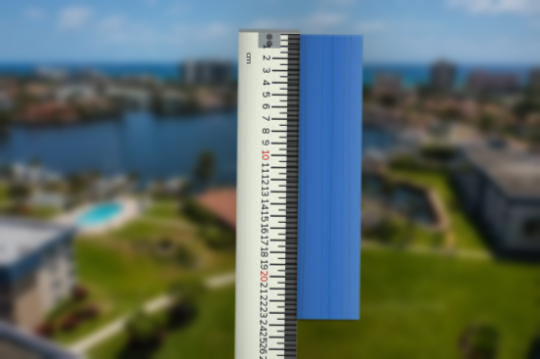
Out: value=23.5 unit=cm
